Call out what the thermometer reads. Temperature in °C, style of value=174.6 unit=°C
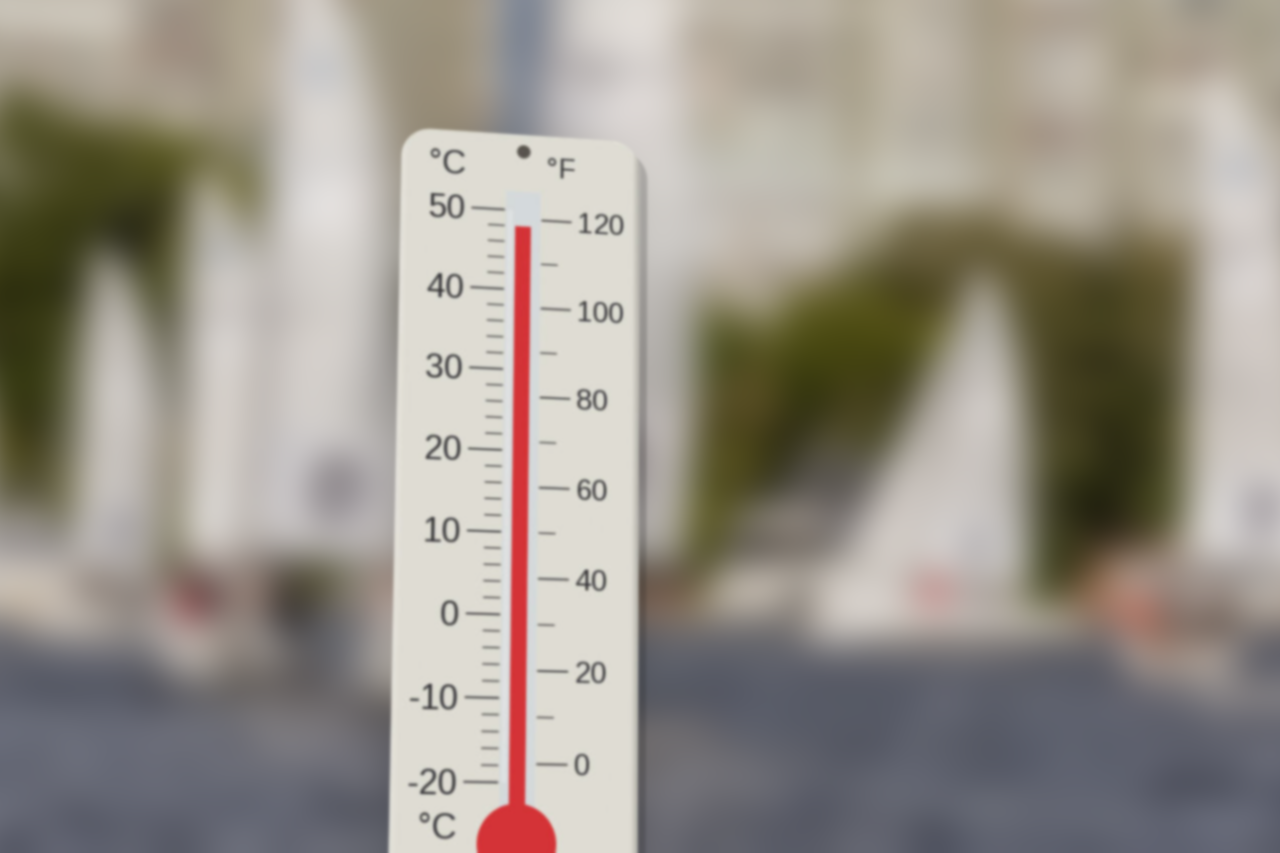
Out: value=48 unit=°C
